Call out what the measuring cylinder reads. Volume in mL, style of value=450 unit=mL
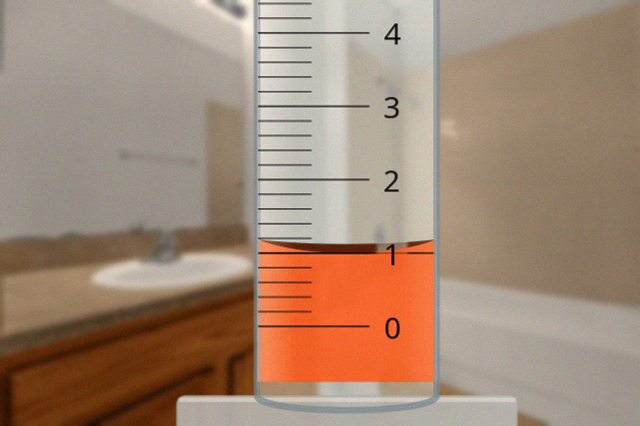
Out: value=1 unit=mL
